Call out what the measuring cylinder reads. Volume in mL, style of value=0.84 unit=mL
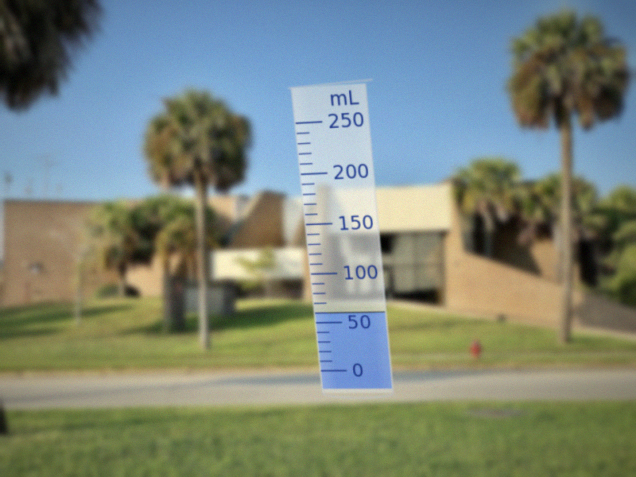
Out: value=60 unit=mL
